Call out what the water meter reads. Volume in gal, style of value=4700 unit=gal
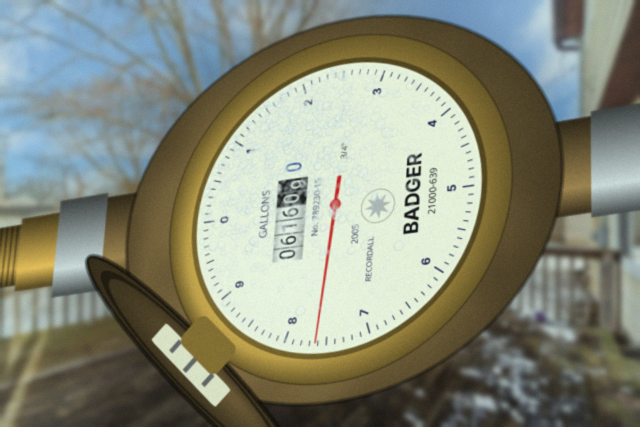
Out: value=616087.6 unit=gal
